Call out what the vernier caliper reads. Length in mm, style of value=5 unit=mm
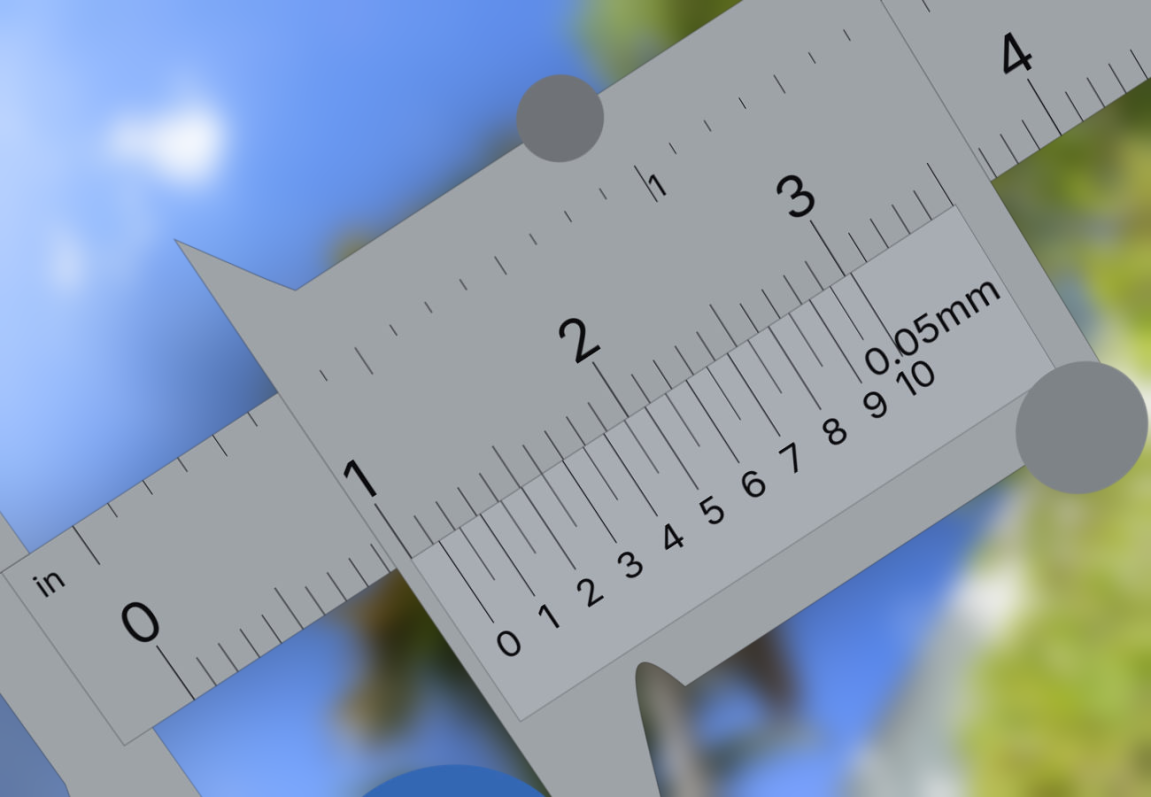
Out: value=11.25 unit=mm
